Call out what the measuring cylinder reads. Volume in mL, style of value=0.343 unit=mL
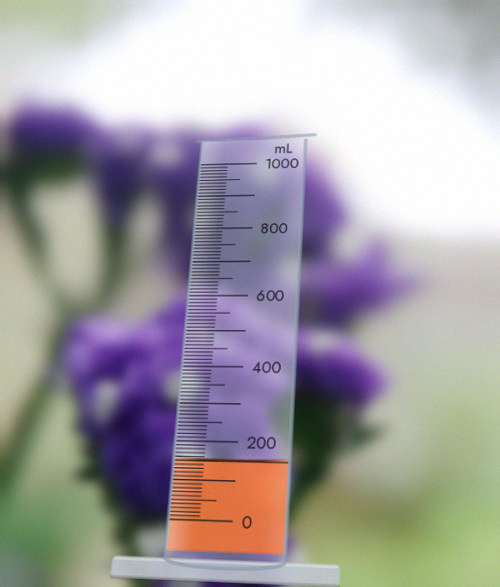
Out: value=150 unit=mL
